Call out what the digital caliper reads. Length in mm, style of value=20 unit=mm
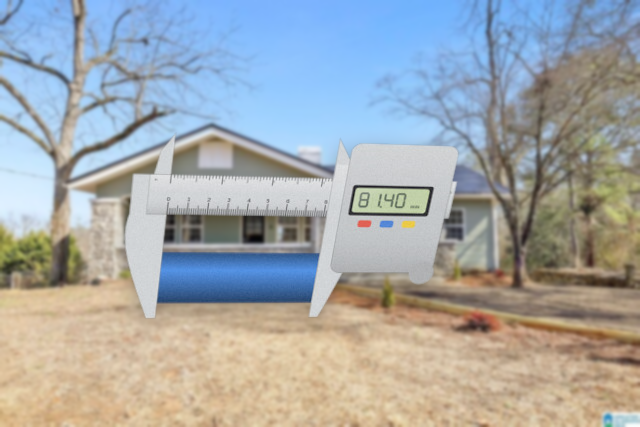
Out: value=81.40 unit=mm
